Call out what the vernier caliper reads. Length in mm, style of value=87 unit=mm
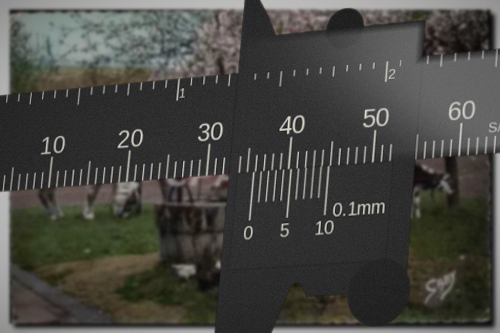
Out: value=35.8 unit=mm
